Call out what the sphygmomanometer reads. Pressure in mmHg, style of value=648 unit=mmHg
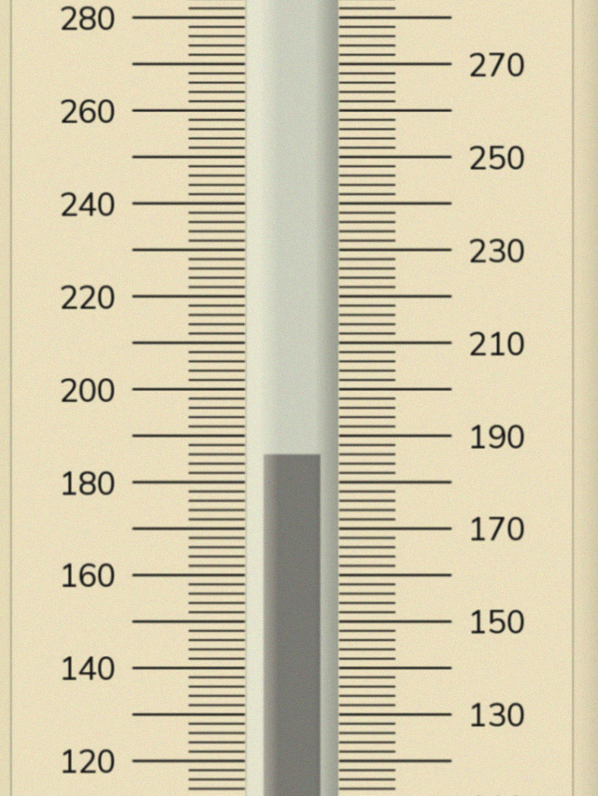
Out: value=186 unit=mmHg
